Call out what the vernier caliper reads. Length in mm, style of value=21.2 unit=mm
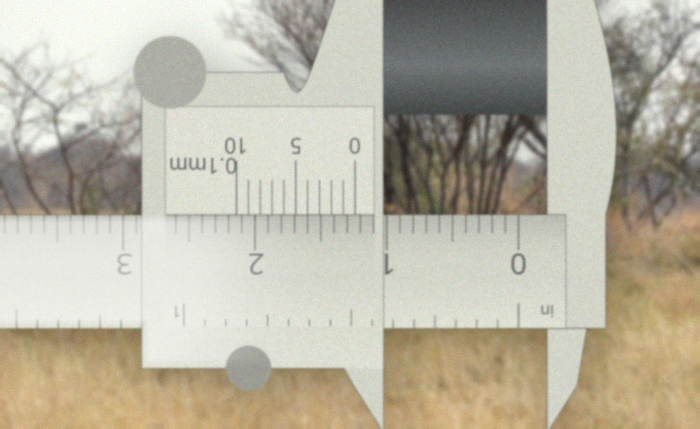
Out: value=12.4 unit=mm
